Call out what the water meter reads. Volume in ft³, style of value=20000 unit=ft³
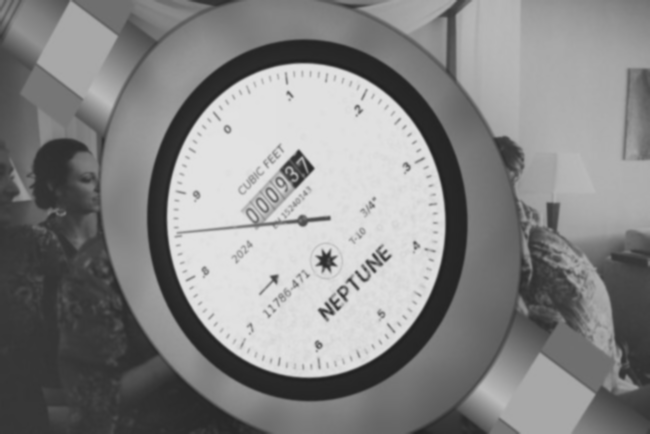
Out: value=936.85 unit=ft³
